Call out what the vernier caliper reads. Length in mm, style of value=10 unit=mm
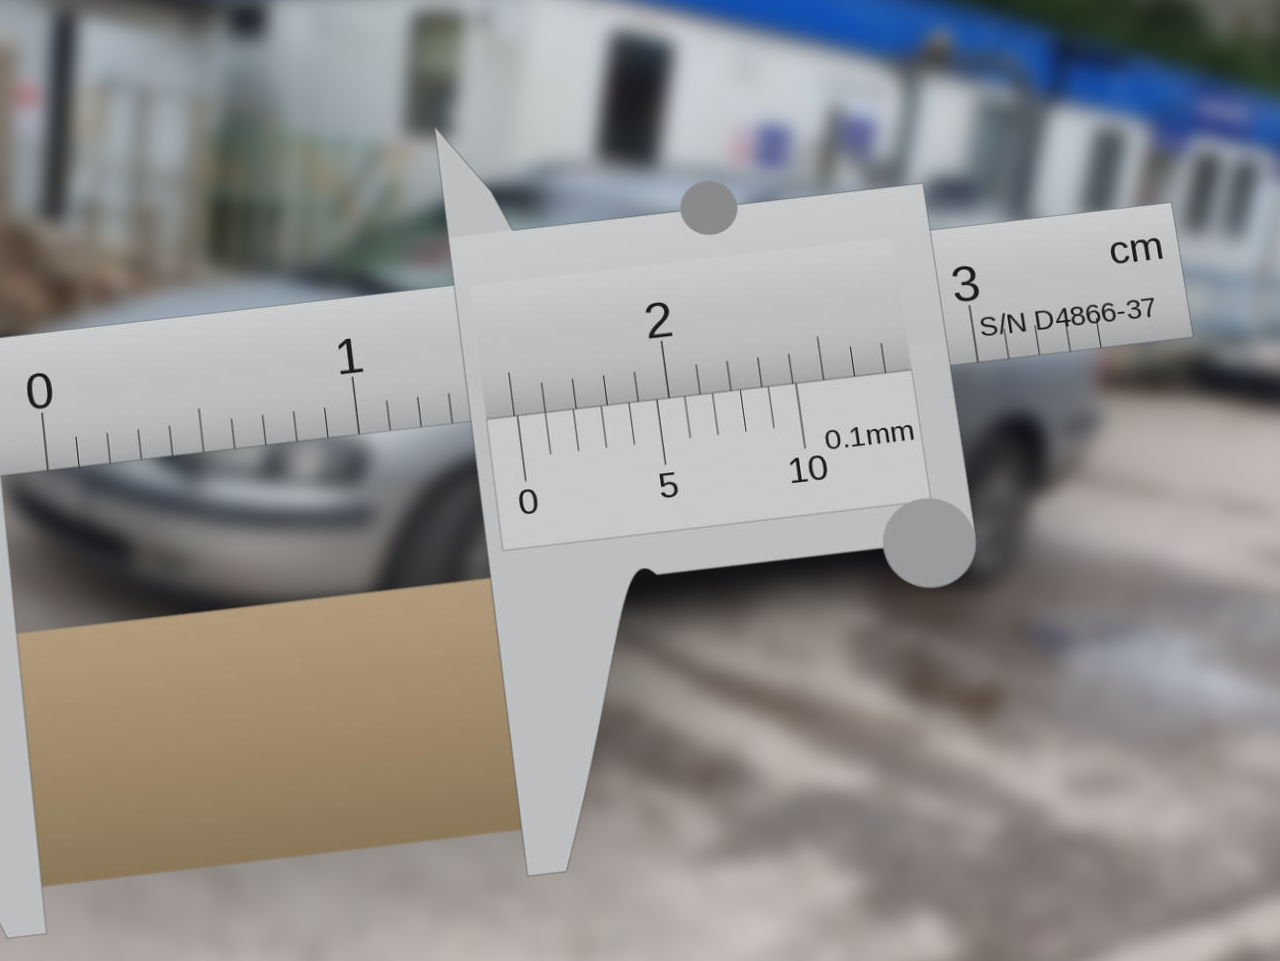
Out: value=15.1 unit=mm
